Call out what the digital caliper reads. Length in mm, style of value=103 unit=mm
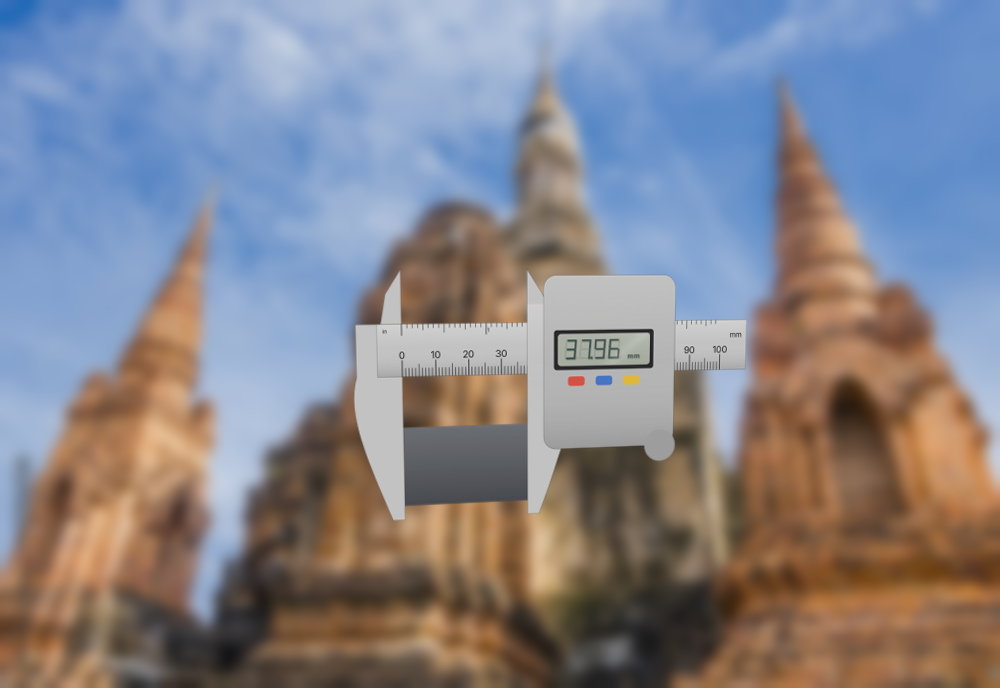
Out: value=37.96 unit=mm
